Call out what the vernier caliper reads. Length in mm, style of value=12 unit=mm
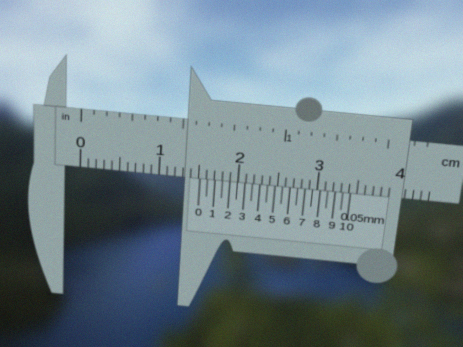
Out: value=15.2 unit=mm
